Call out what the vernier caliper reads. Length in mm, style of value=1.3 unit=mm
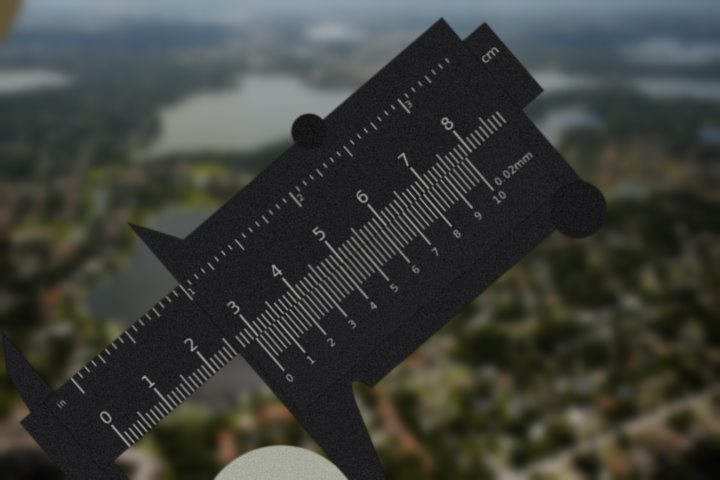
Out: value=29.5 unit=mm
